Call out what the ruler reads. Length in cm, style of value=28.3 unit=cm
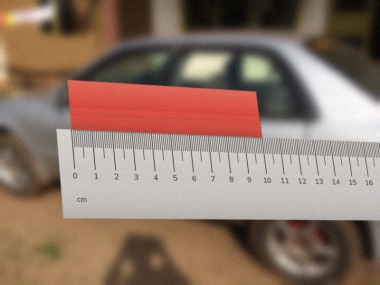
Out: value=10 unit=cm
